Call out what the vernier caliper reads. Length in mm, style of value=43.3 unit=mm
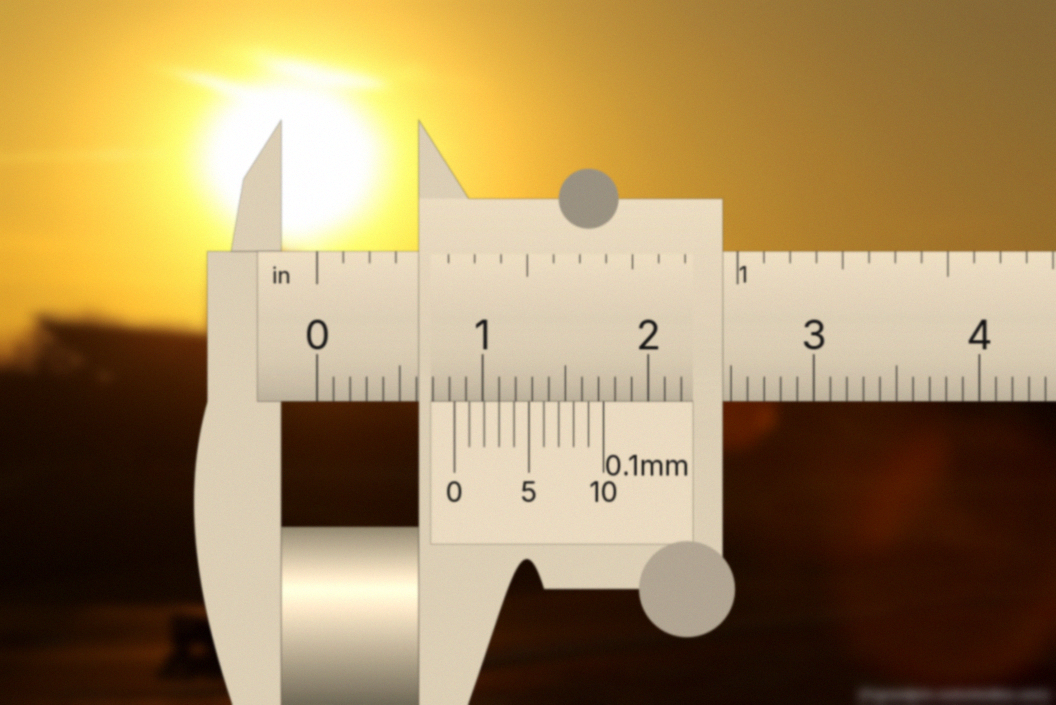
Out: value=8.3 unit=mm
